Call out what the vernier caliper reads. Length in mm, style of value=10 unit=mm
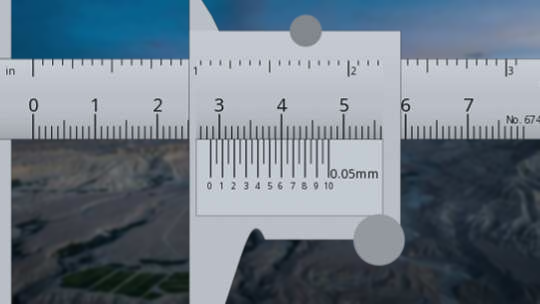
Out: value=28.6 unit=mm
